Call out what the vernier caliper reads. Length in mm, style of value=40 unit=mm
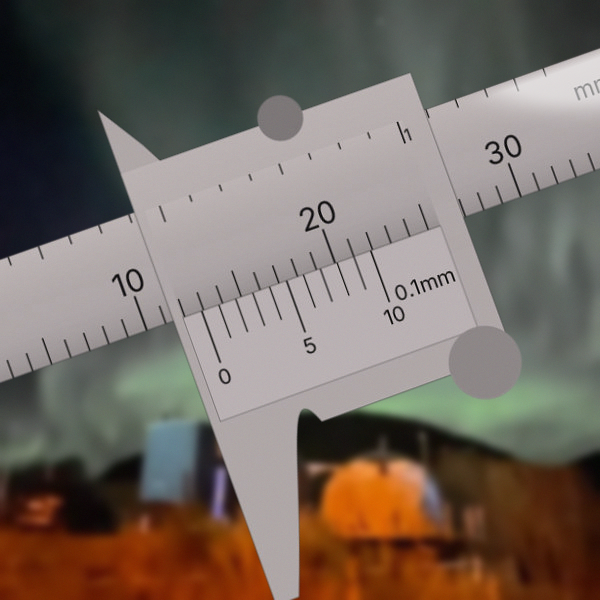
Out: value=12.9 unit=mm
